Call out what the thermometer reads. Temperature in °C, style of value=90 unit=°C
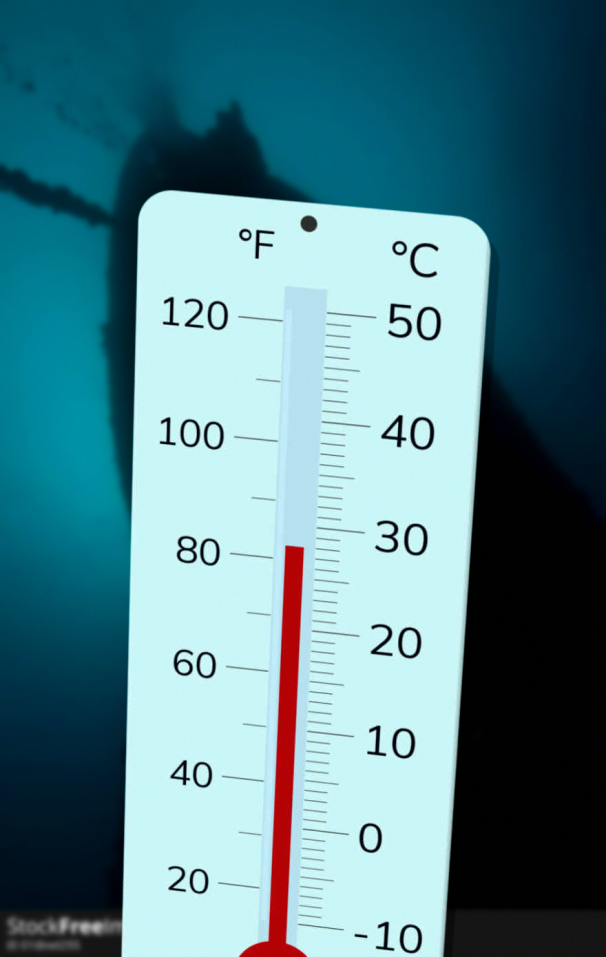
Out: value=28 unit=°C
